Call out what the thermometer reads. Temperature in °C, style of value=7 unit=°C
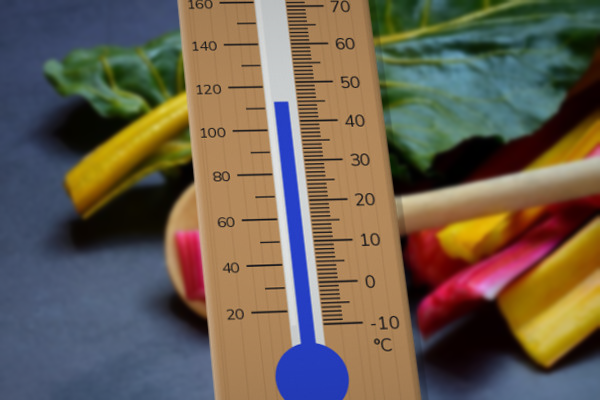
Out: value=45 unit=°C
